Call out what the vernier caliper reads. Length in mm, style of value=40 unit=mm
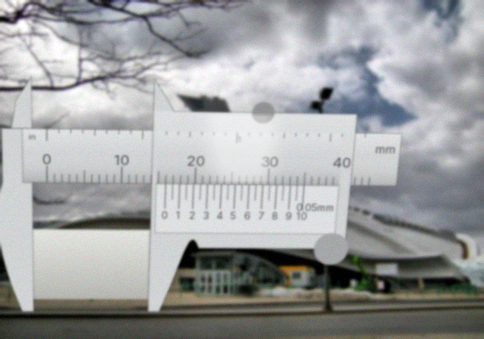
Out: value=16.0 unit=mm
